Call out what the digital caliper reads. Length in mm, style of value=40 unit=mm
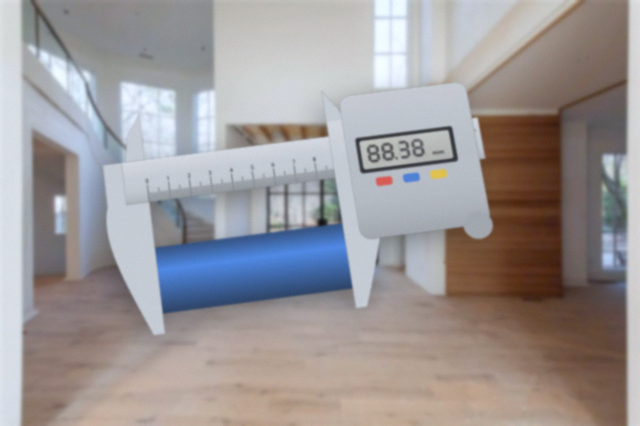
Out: value=88.38 unit=mm
